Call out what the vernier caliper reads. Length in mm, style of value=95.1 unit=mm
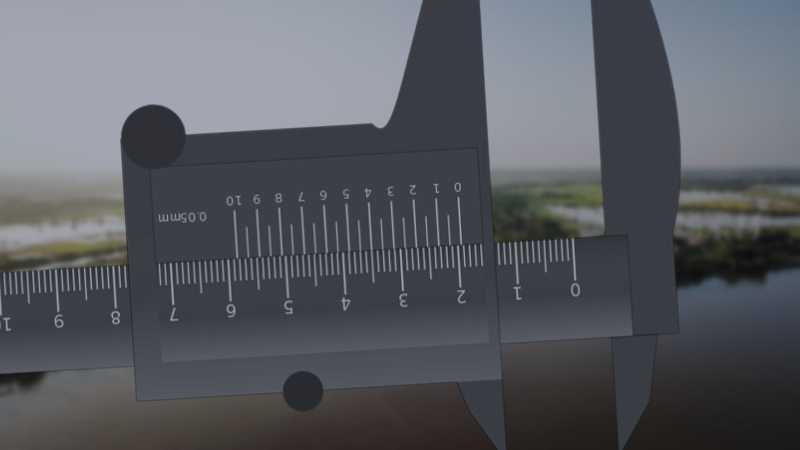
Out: value=19.4 unit=mm
